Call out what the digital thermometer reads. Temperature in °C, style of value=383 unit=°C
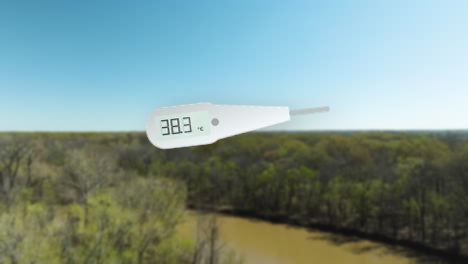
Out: value=38.3 unit=°C
